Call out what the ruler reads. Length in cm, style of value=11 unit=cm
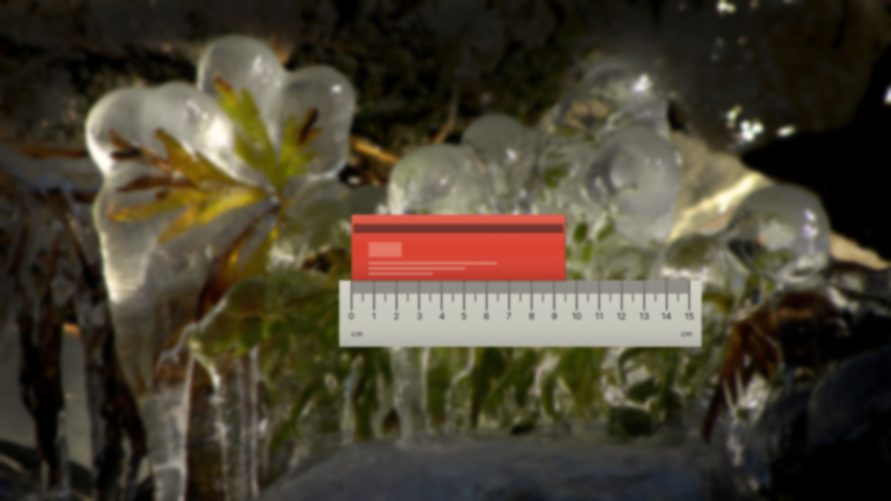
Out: value=9.5 unit=cm
